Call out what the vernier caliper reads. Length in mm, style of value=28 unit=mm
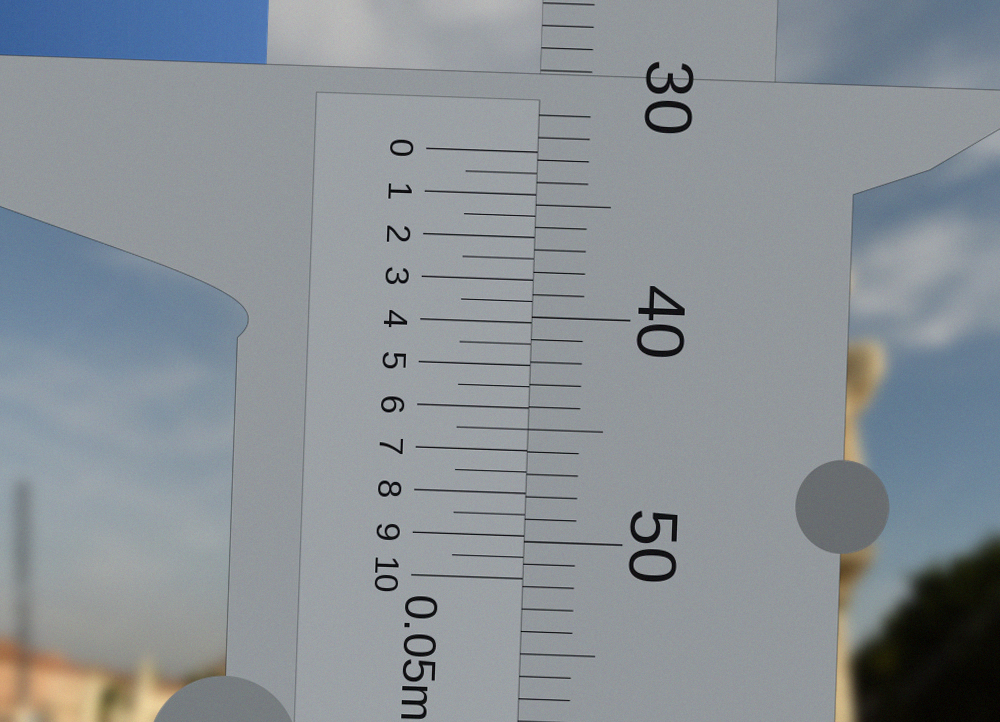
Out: value=32.65 unit=mm
